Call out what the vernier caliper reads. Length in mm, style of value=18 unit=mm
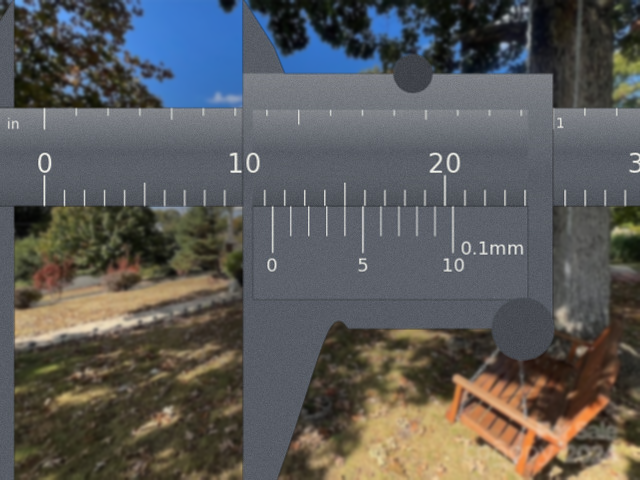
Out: value=11.4 unit=mm
